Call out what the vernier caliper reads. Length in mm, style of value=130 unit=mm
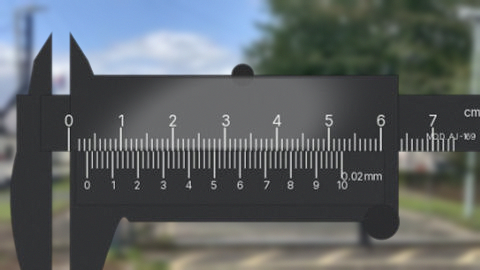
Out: value=3.5 unit=mm
